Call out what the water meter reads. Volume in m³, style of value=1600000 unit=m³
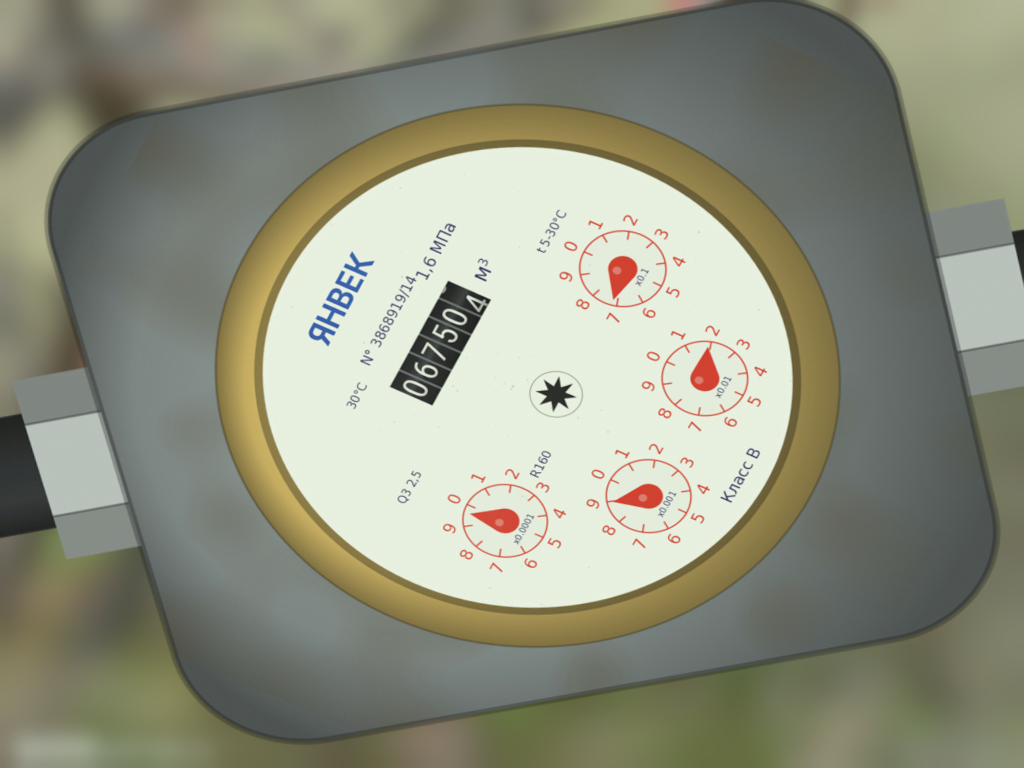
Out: value=67503.7189 unit=m³
